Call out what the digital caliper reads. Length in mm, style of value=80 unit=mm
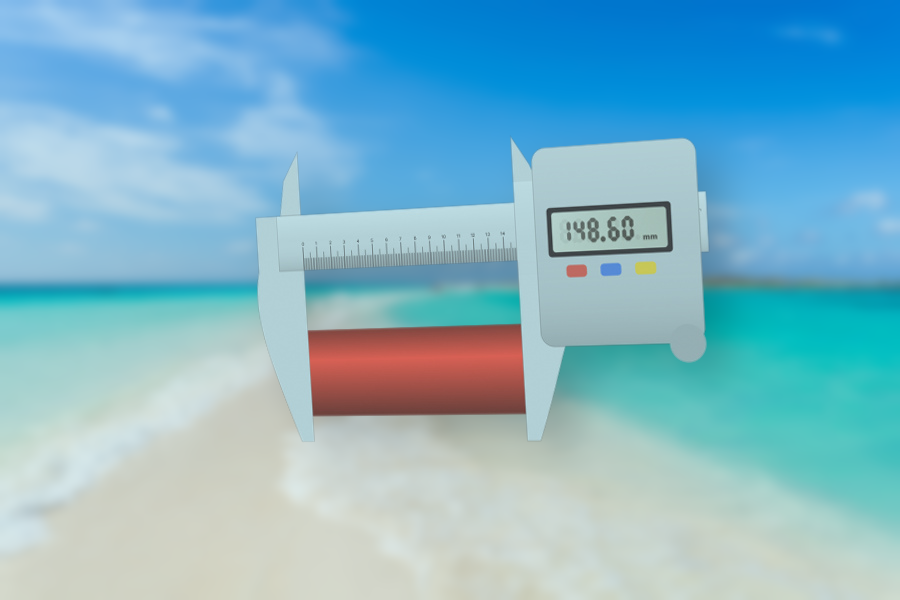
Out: value=148.60 unit=mm
